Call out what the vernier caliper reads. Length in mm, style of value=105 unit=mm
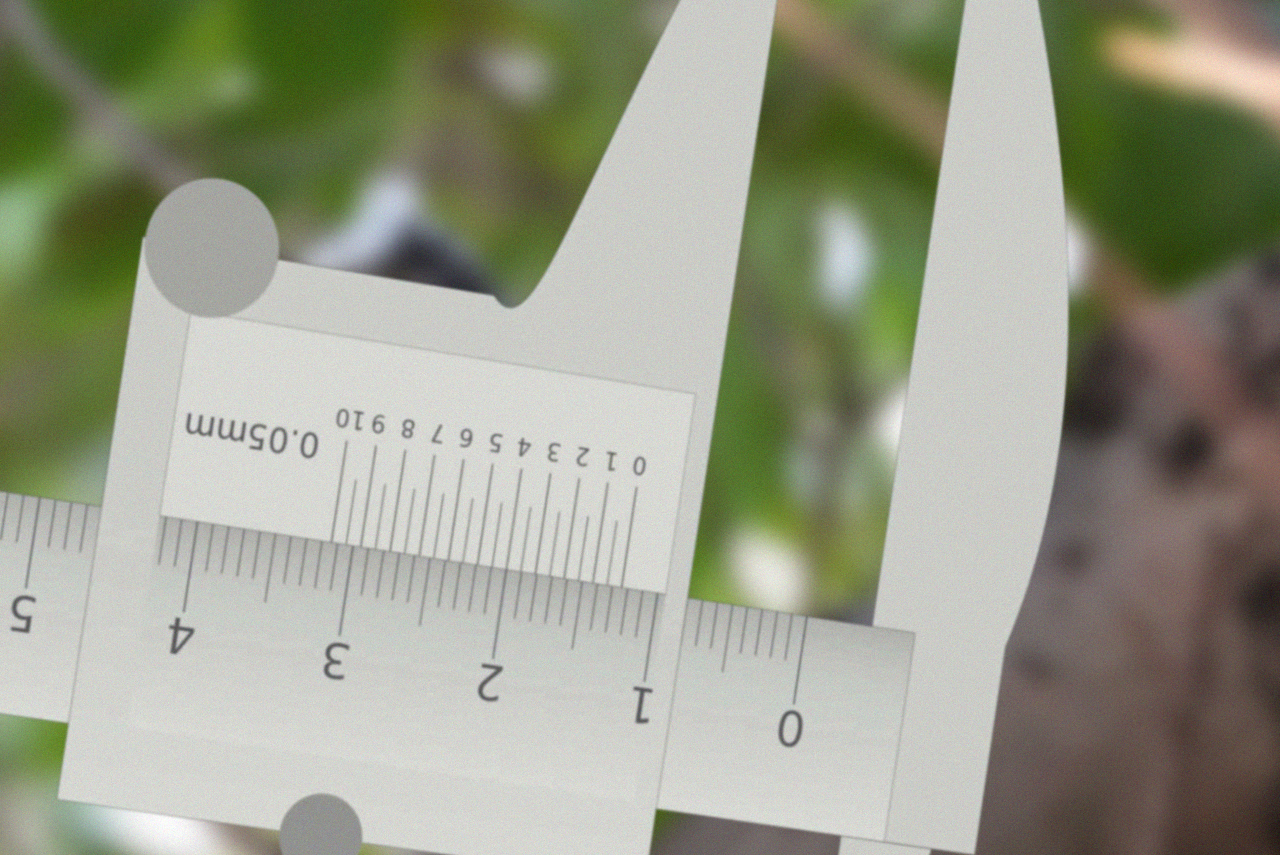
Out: value=12.4 unit=mm
